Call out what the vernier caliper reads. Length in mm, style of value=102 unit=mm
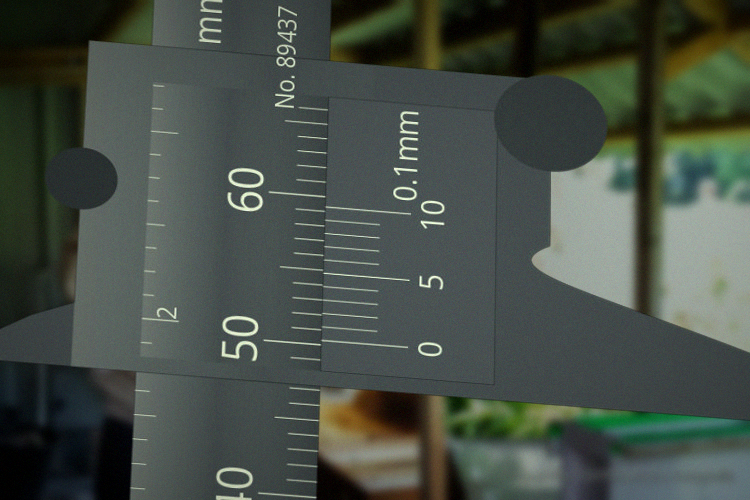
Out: value=50.3 unit=mm
